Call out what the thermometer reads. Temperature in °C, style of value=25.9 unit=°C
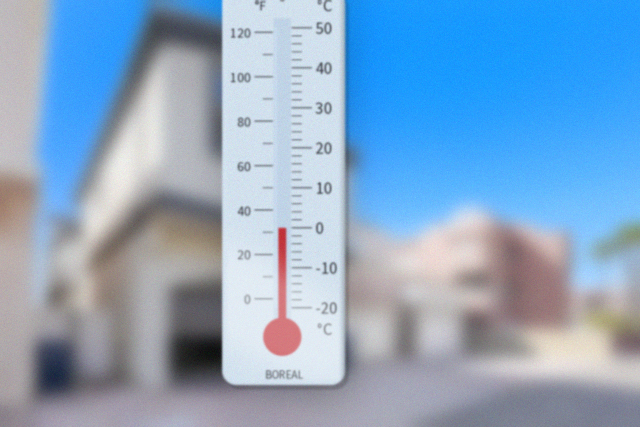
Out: value=0 unit=°C
